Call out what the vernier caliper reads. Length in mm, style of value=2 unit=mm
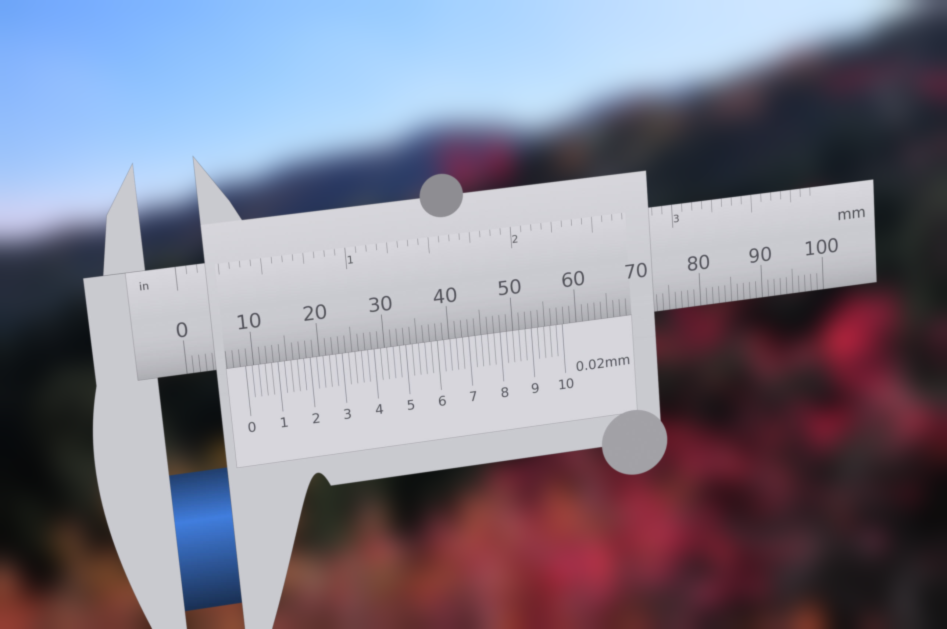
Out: value=8.8 unit=mm
